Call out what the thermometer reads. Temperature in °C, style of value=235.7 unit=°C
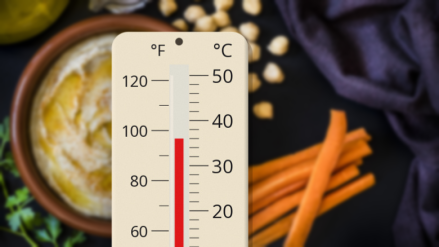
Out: value=36 unit=°C
